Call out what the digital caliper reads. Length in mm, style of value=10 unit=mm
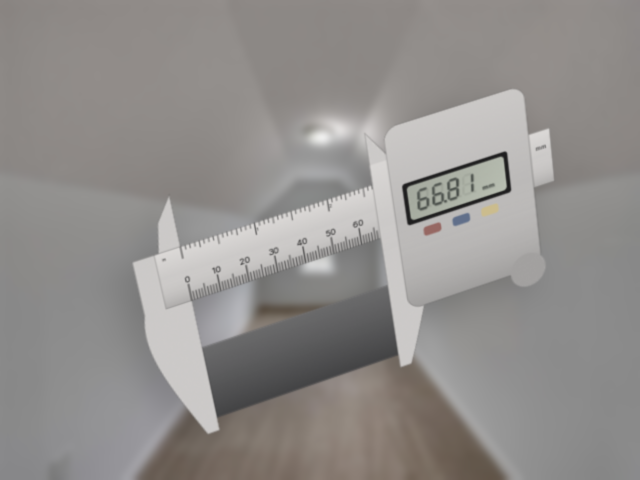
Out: value=66.81 unit=mm
